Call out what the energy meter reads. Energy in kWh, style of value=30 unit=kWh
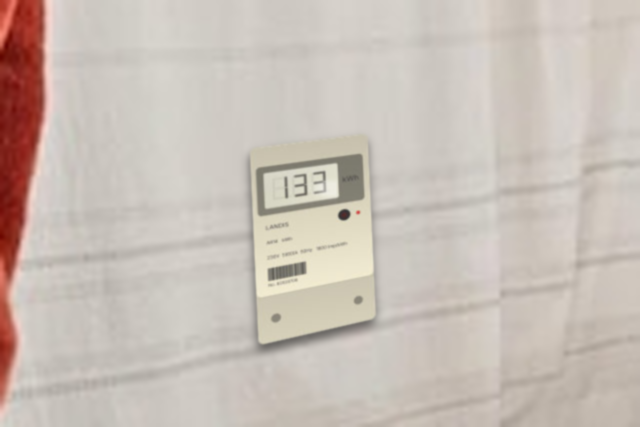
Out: value=133 unit=kWh
